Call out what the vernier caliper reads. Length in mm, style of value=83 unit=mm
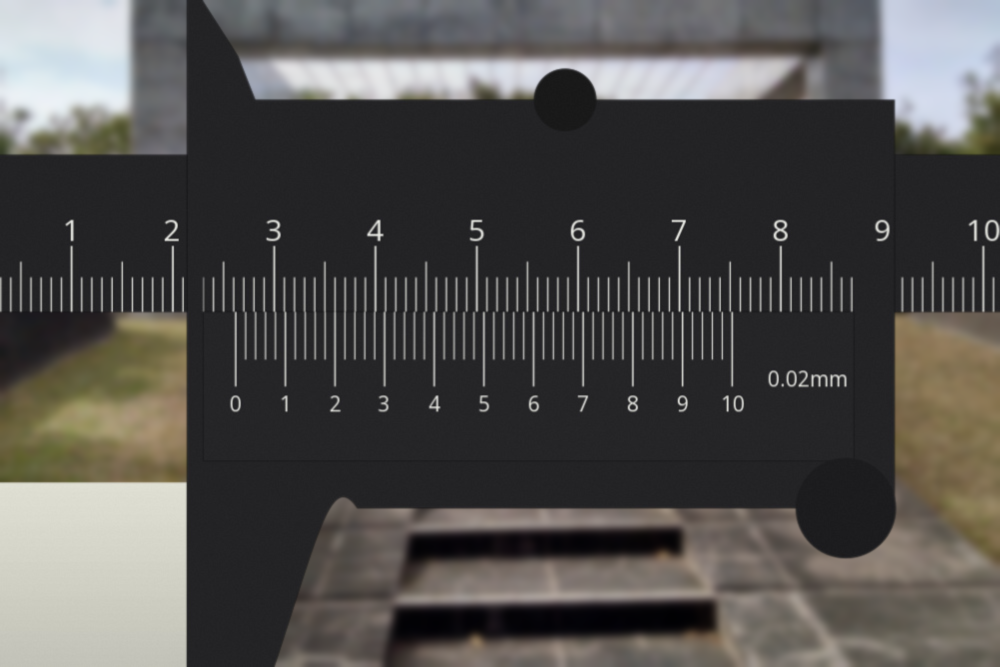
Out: value=26.2 unit=mm
